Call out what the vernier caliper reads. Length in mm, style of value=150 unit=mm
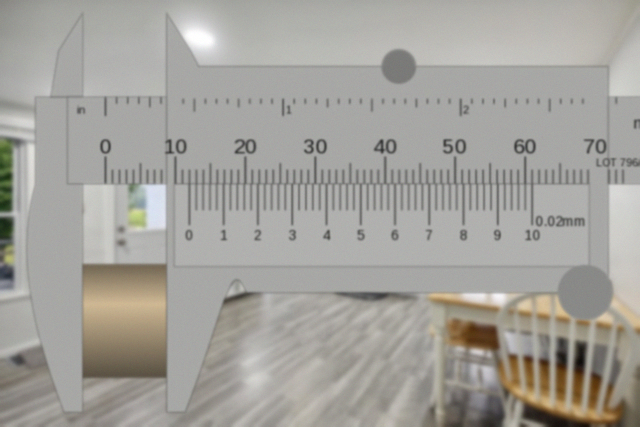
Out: value=12.0 unit=mm
